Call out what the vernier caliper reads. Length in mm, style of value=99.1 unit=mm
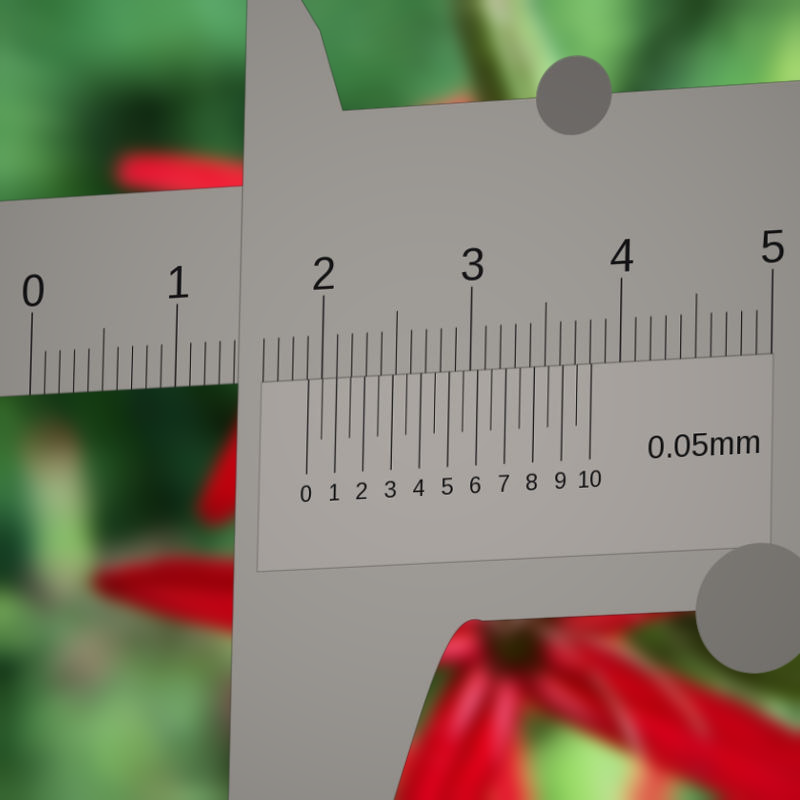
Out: value=19.1 unit=mm
